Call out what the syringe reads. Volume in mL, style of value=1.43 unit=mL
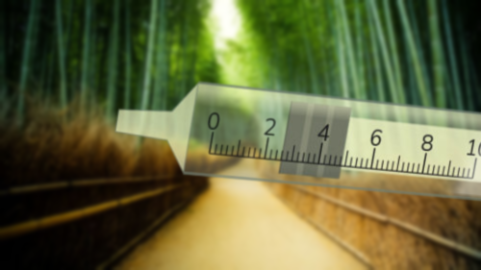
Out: value=2.6 unit=mL
